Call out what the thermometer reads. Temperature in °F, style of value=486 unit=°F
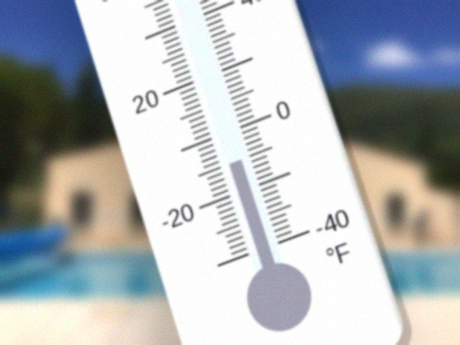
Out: value=-10 unit=°F
